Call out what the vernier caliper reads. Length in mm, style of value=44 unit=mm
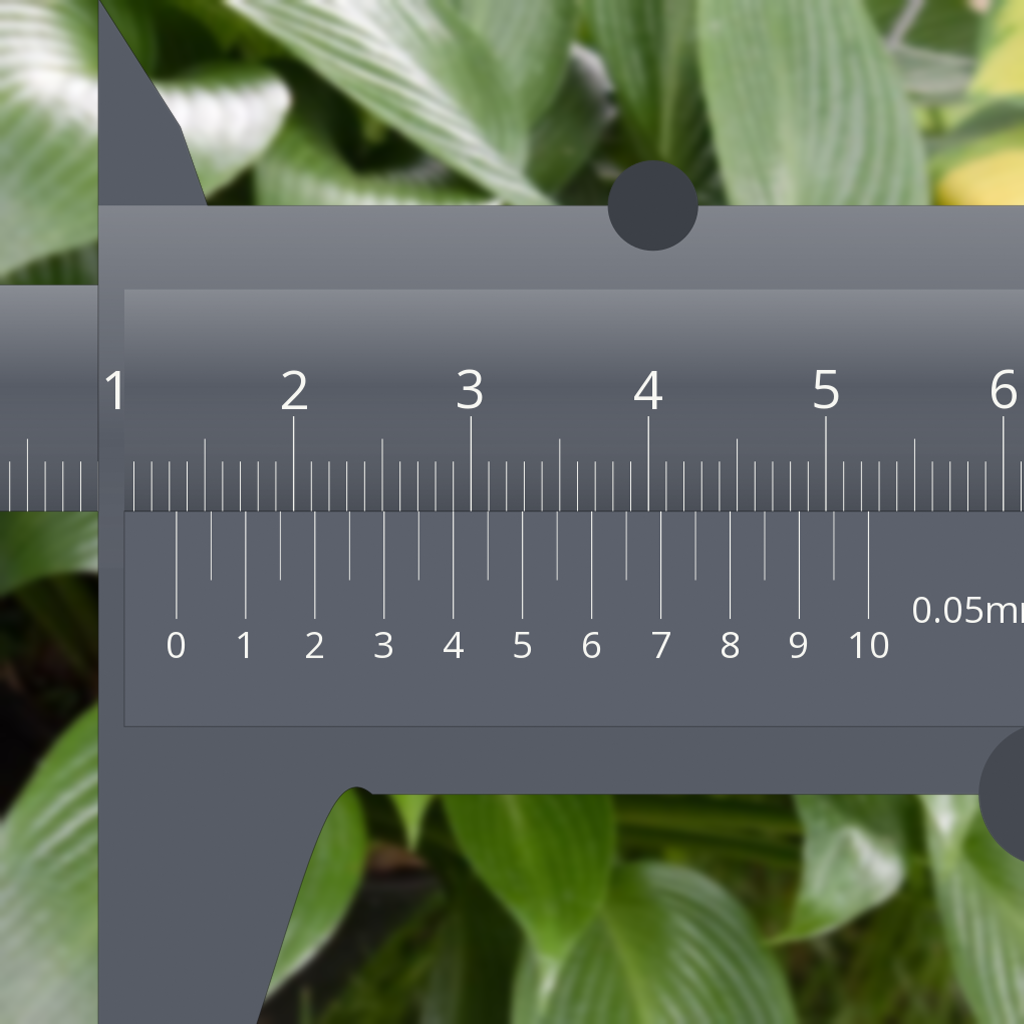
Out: value=13.4 unit=mm
